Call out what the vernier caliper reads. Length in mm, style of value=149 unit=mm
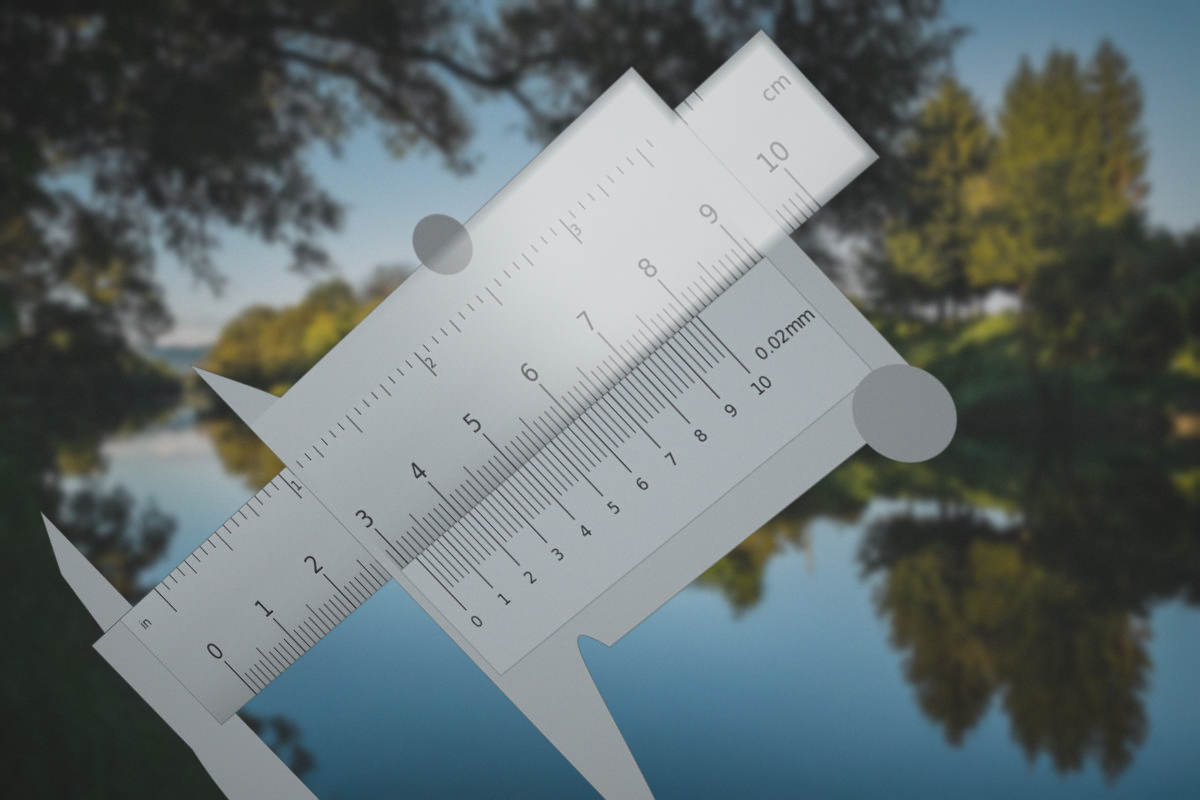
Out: value=31.4 unit=mm
